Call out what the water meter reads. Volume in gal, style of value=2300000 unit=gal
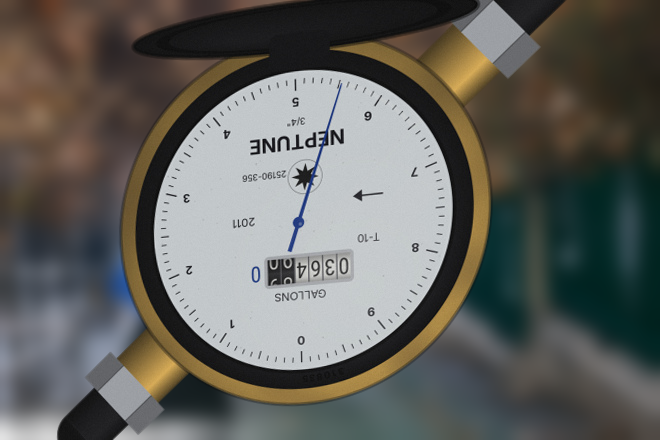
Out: value=364895.5 unit=gal
